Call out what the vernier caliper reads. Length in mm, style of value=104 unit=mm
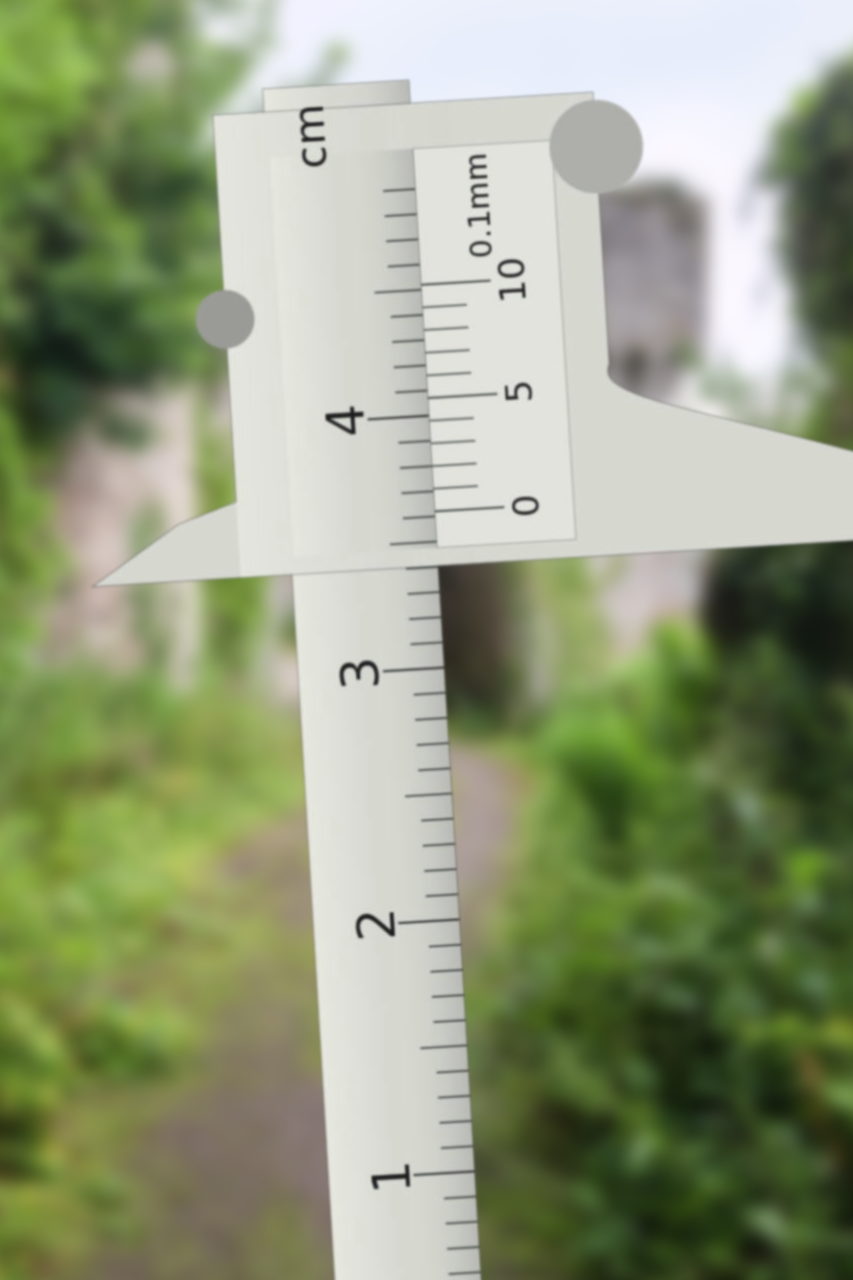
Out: value=36.2 unit=mm
